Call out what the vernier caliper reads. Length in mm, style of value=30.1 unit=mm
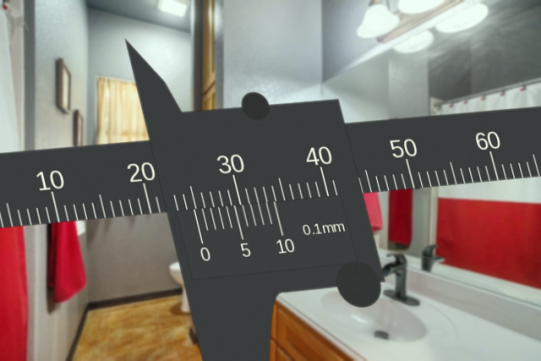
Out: value=24.8 unit=mm
